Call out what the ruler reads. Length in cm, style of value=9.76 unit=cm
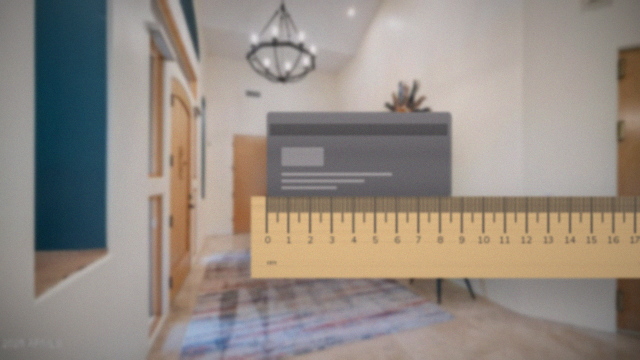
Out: value=8.5 unit=cm
